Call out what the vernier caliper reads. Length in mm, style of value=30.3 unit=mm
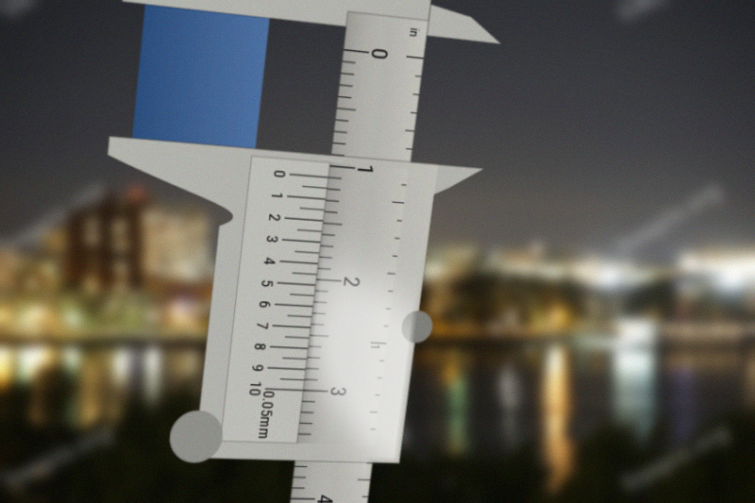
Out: value=11.0 unit=mm
